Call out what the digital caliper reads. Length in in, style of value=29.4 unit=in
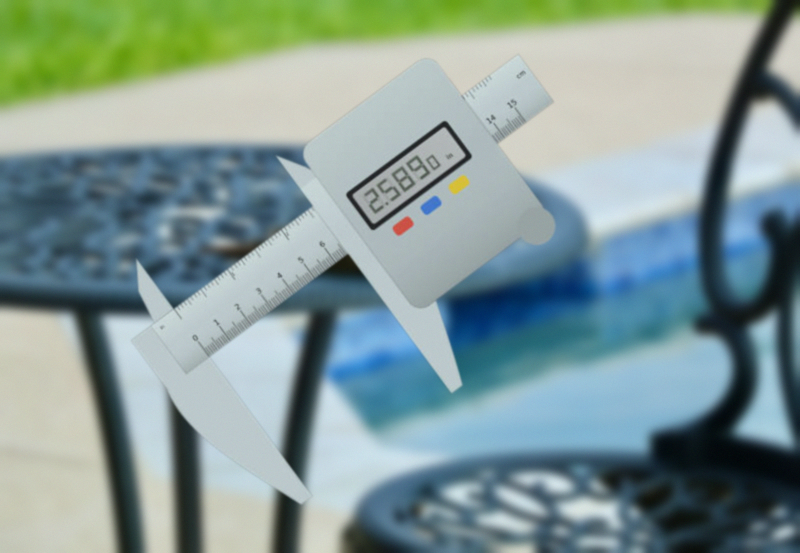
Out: value=2.5890 unit=in
